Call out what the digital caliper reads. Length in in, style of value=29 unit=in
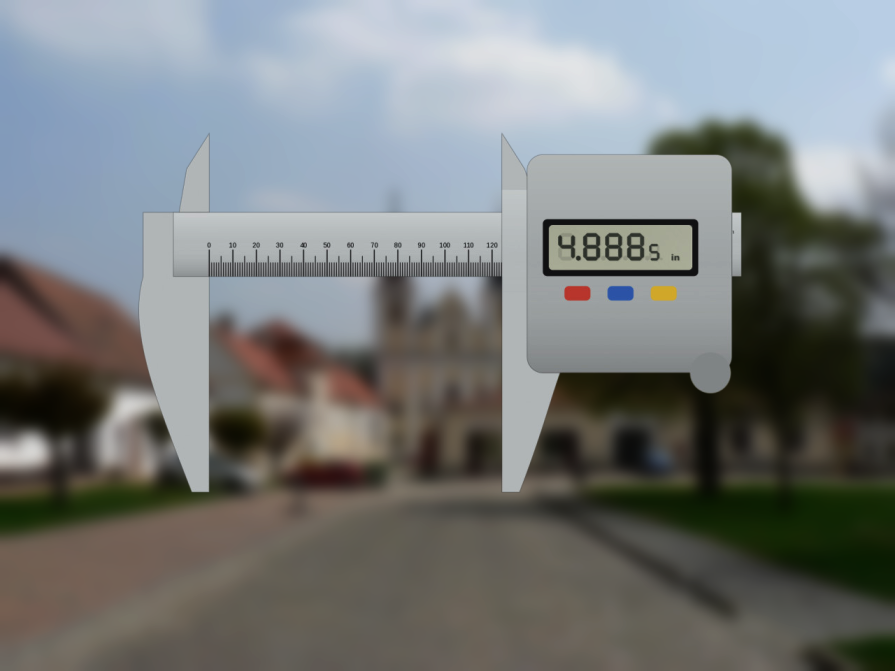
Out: value=4.8885 unit=in
